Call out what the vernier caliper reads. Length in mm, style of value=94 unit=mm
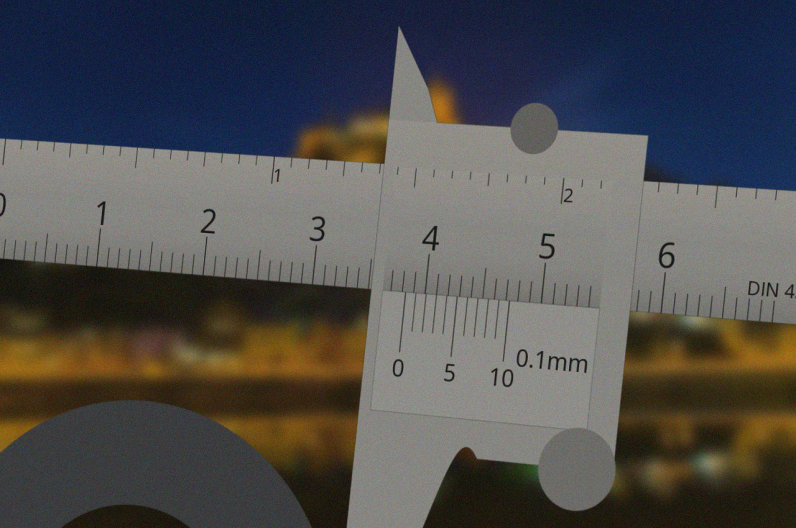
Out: value=38.3 unit=mm
